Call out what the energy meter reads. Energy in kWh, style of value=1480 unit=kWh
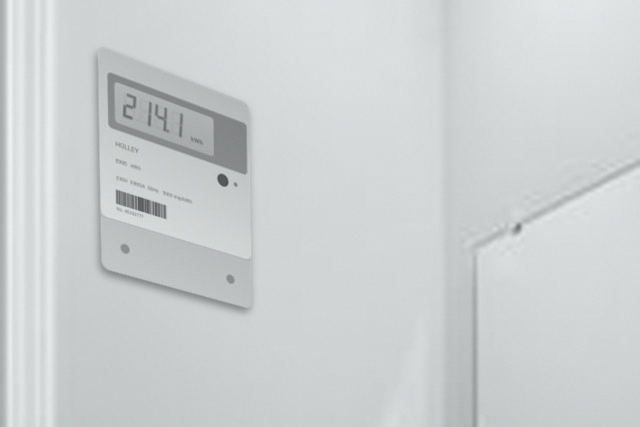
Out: value=214.1 unit=kWh
